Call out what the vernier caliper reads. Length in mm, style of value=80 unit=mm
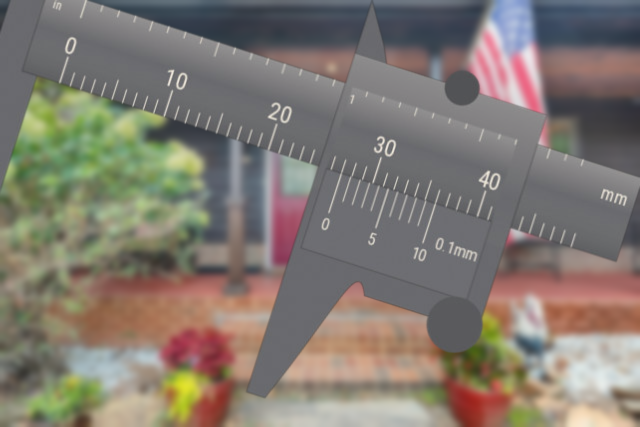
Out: value=27.0 unit=mm
